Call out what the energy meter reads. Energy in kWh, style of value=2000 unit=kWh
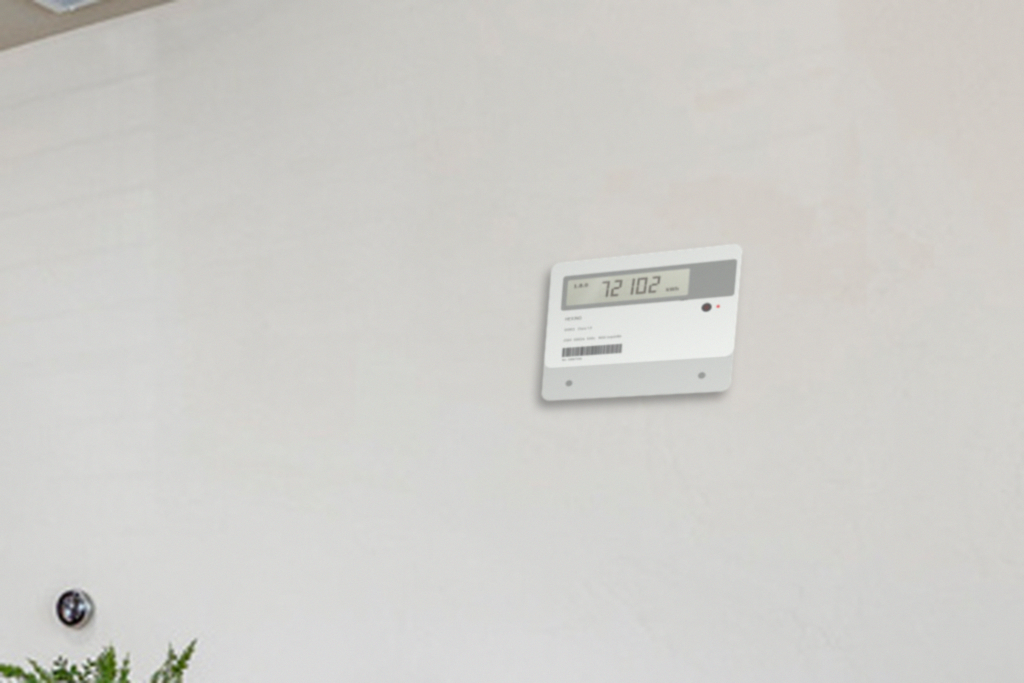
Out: value=72102 unit=kWh
